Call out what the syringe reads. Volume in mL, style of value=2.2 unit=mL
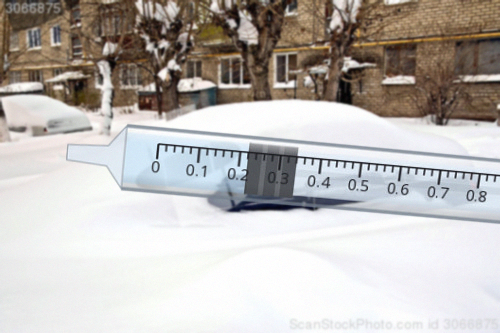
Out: value=0.22 unit=mL
